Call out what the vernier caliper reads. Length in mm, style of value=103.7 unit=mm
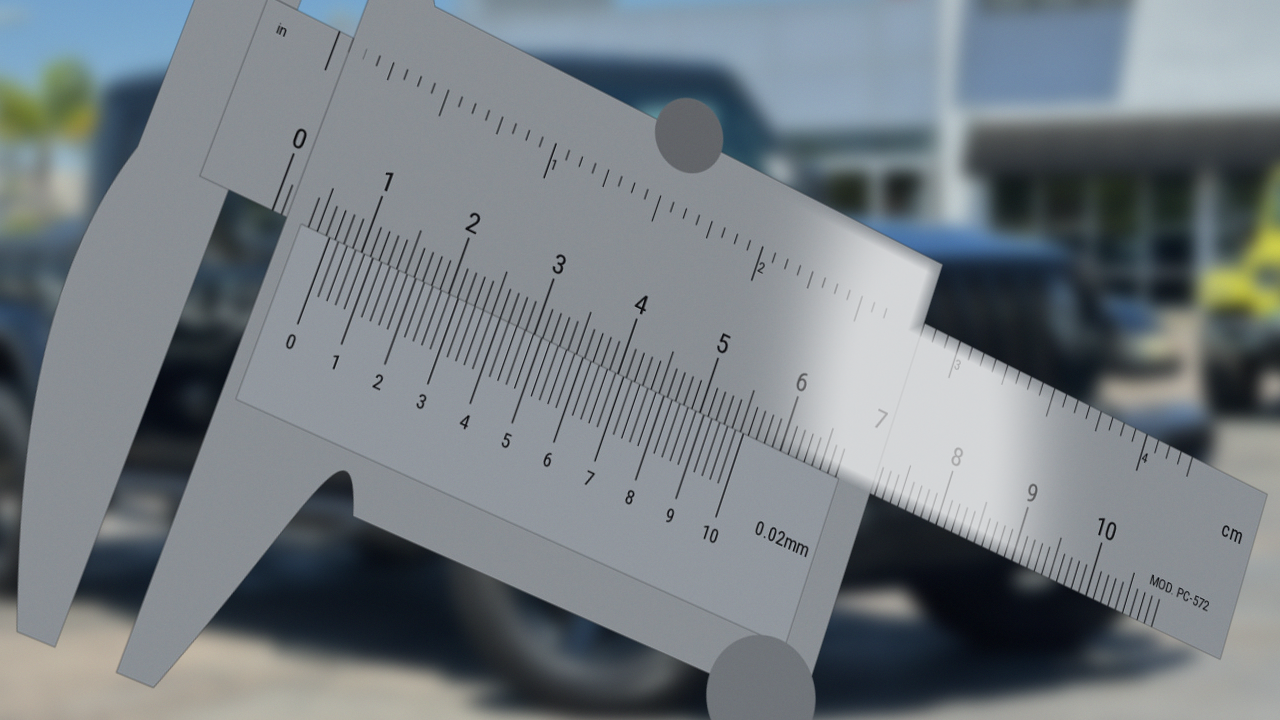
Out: value=6.4 unit=mm
